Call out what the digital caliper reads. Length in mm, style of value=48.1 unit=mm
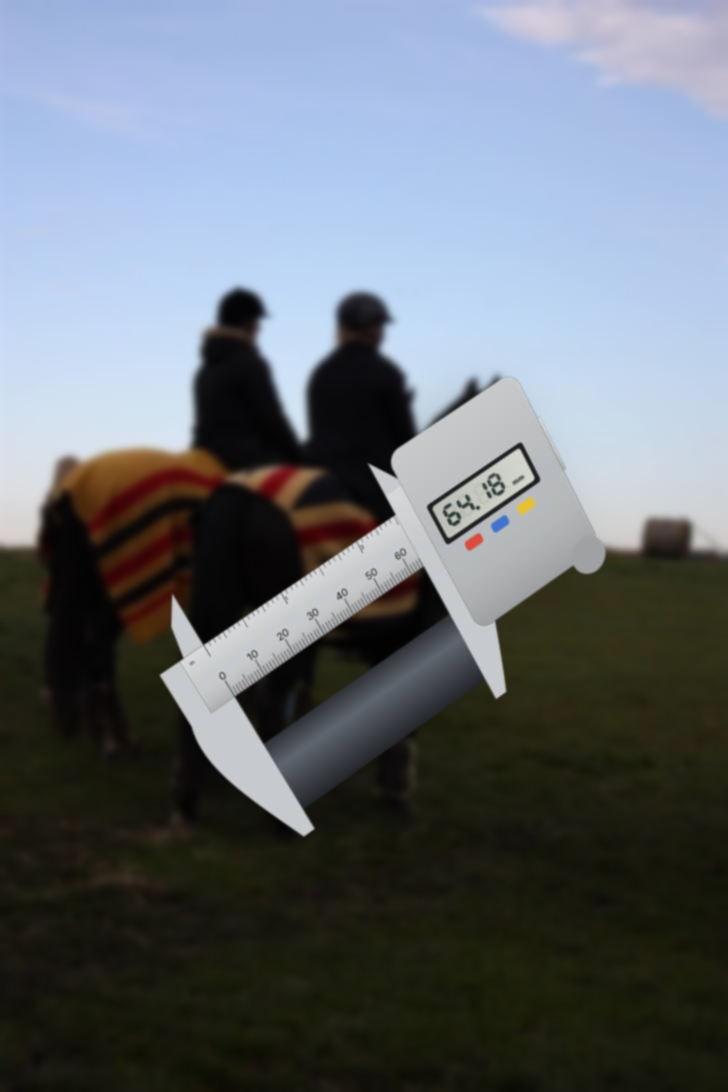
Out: value=64.18 unit=mm
